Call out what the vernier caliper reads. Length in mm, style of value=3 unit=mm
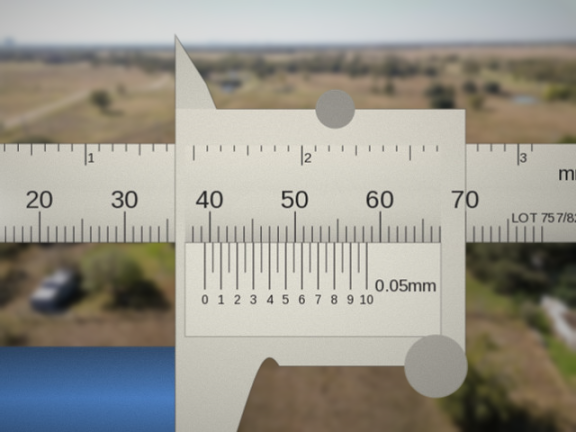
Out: value=39.4 unit=mm
